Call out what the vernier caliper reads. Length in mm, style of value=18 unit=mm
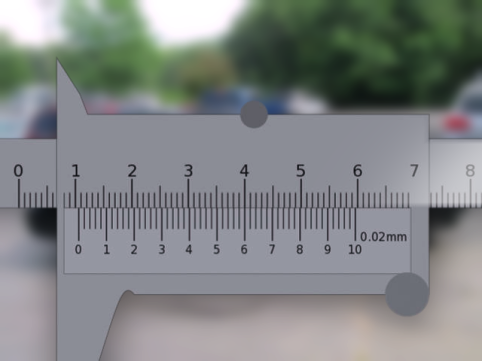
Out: value=10.6 unit=mm
